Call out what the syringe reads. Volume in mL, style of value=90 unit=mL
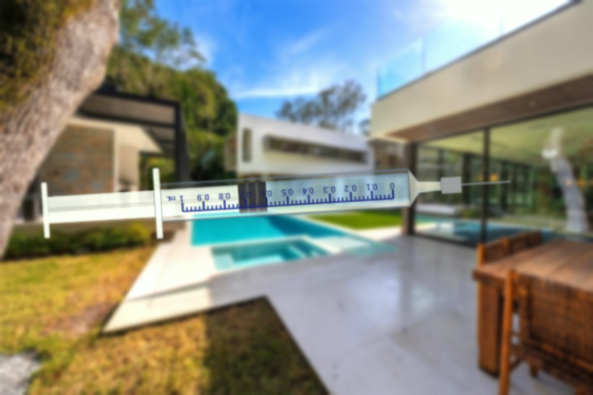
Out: value=0.6 unit=mL
